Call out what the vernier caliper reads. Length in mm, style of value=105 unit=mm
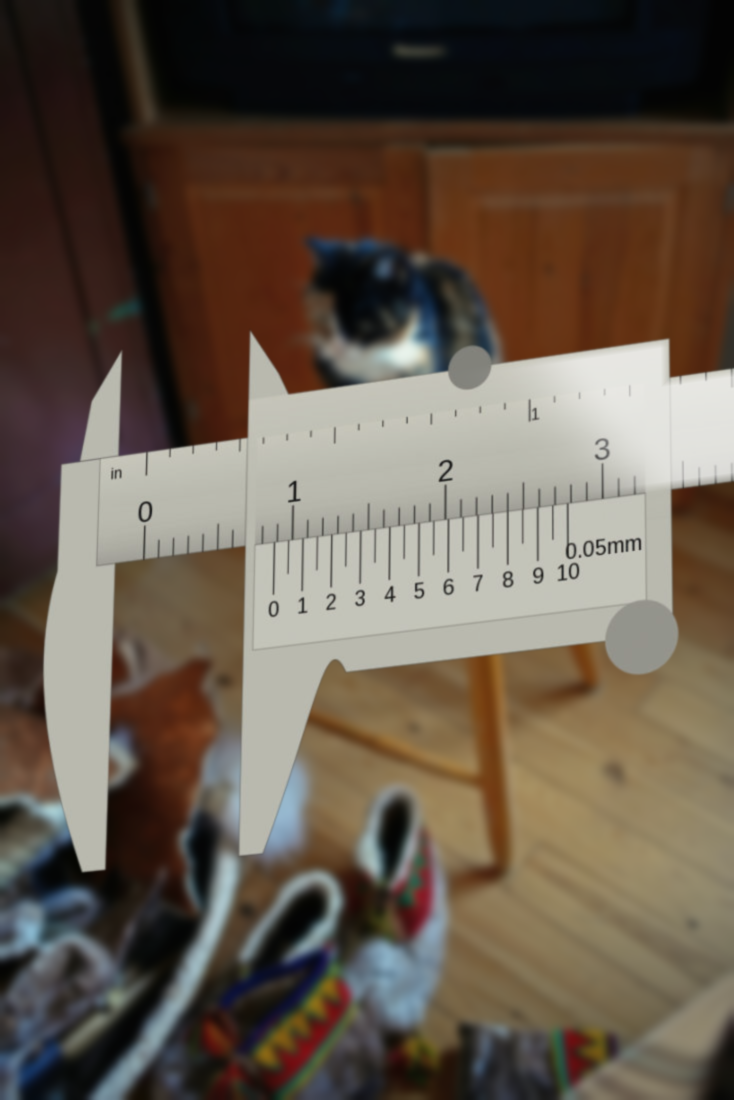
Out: value=8.8 unit=mm
